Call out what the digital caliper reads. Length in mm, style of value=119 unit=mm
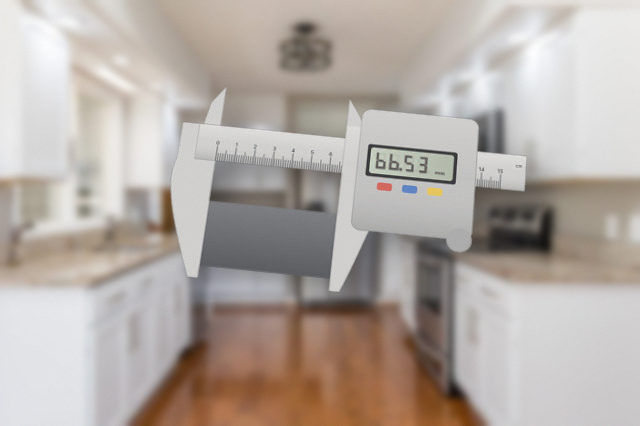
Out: value=66.53 unit=mm
